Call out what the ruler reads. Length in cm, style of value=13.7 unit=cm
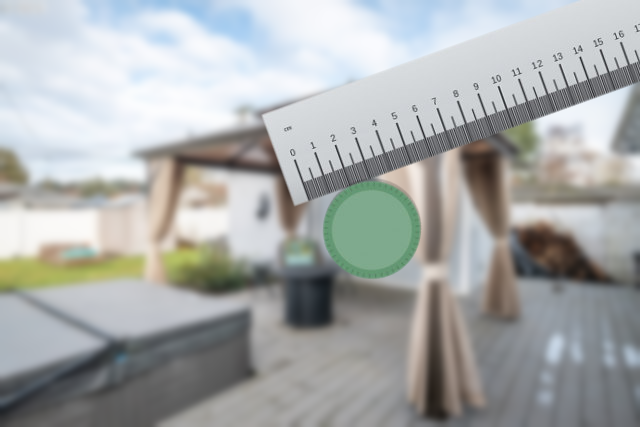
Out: value=4.5 unit=cm
